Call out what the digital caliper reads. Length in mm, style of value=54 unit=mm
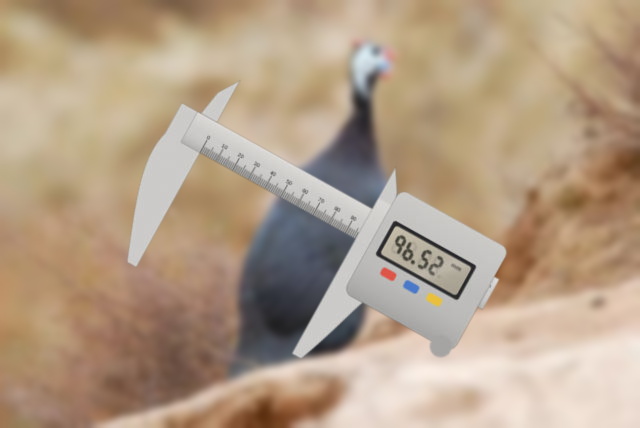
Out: value=96.52 unit=mm
